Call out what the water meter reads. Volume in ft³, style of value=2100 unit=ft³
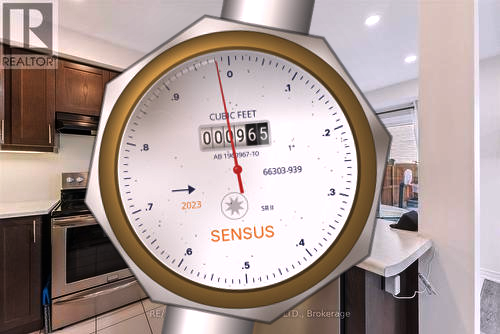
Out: value=964.98 unit=ft³
